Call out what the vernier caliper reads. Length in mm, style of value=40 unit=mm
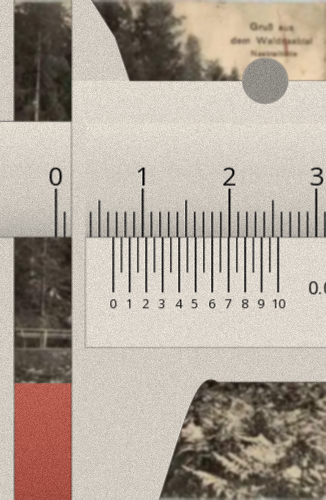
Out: value=6.6 unit=mm
